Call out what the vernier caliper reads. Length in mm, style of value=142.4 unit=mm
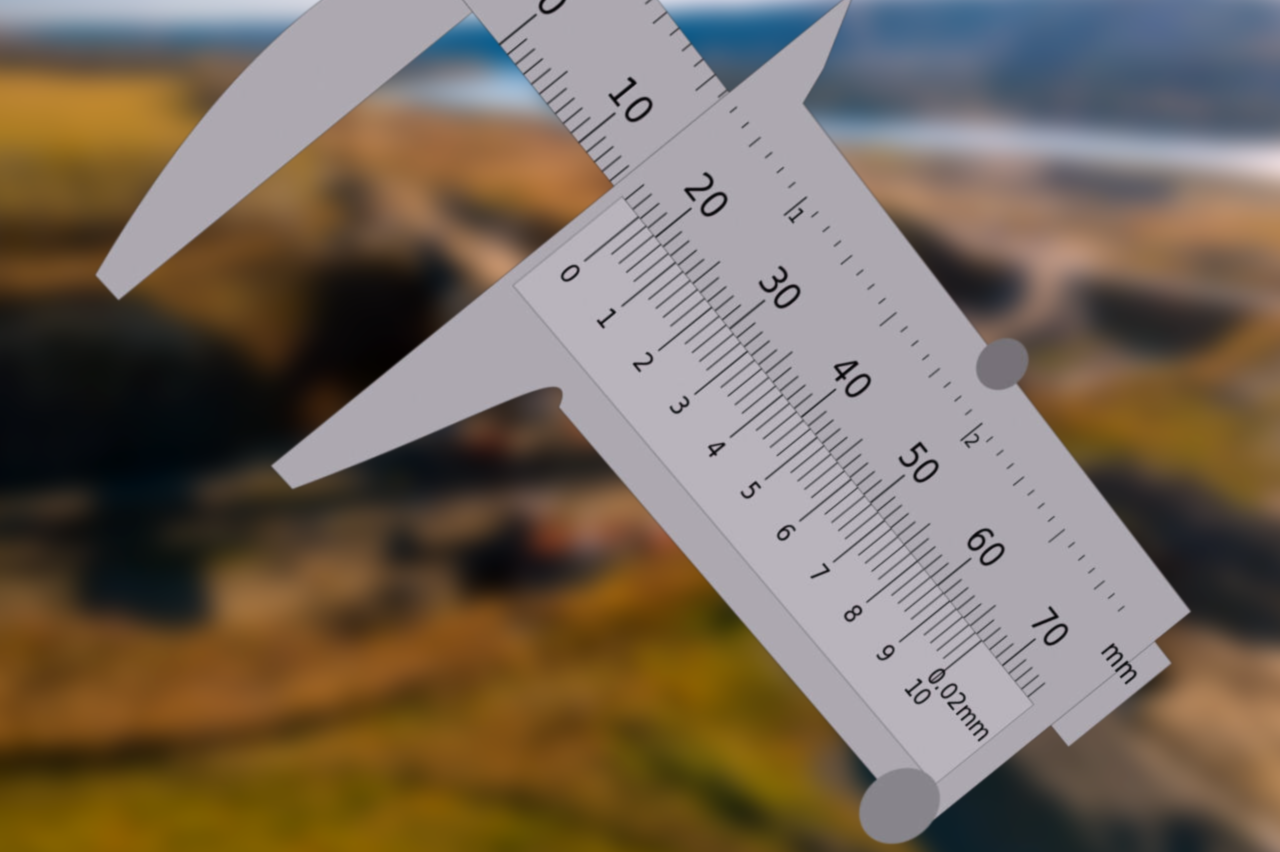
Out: value=17.8 unit=mm
